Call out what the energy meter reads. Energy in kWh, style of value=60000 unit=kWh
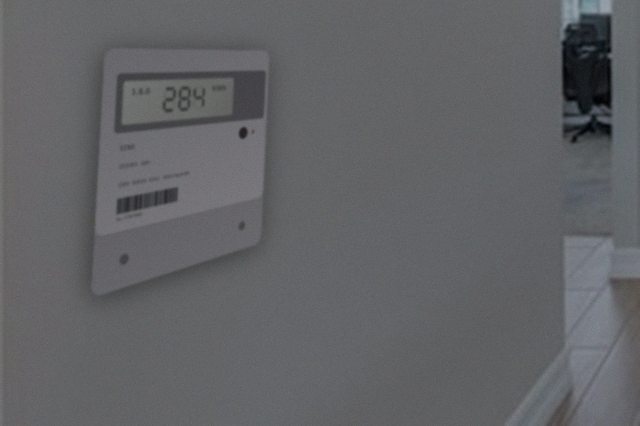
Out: value=284 unit=kWh
